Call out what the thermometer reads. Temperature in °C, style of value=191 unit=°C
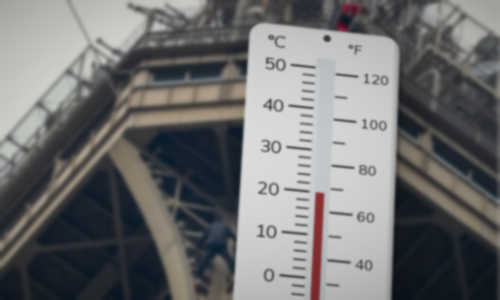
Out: value=20 unit=°C
